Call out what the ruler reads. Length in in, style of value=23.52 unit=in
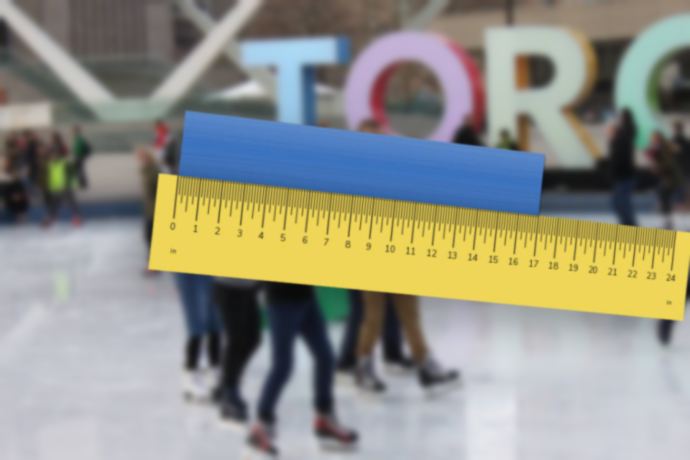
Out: value=17 unit=in
